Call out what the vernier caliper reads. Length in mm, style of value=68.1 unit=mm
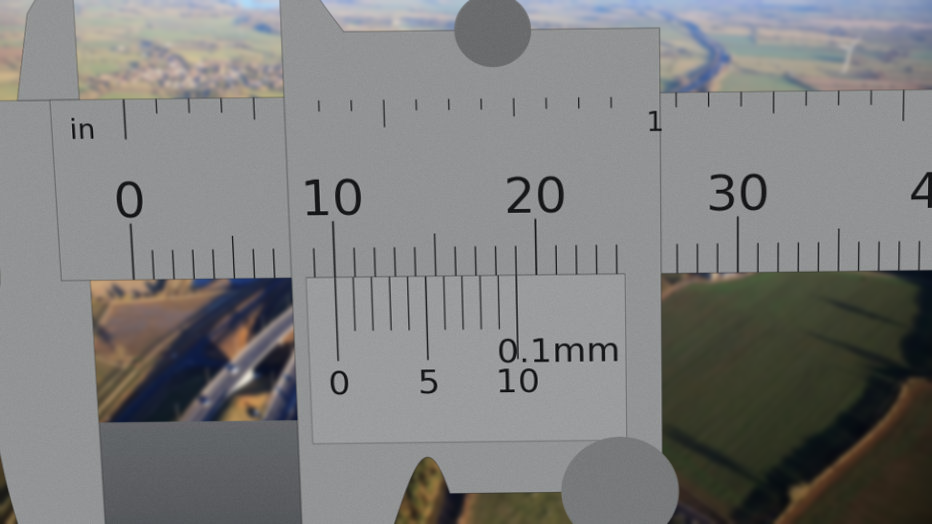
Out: value=10.0 unit=mm
